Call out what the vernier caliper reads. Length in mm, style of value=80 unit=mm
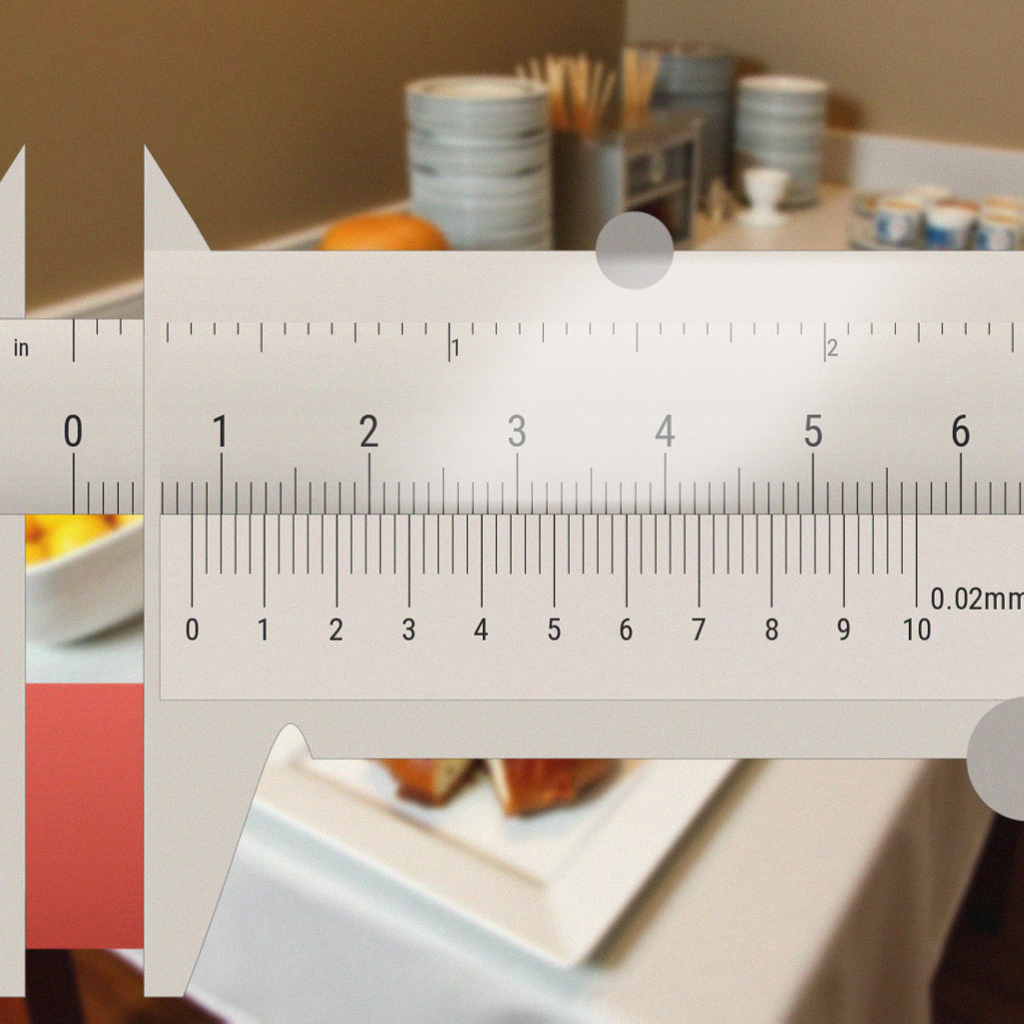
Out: value=8.0 unit=mm
